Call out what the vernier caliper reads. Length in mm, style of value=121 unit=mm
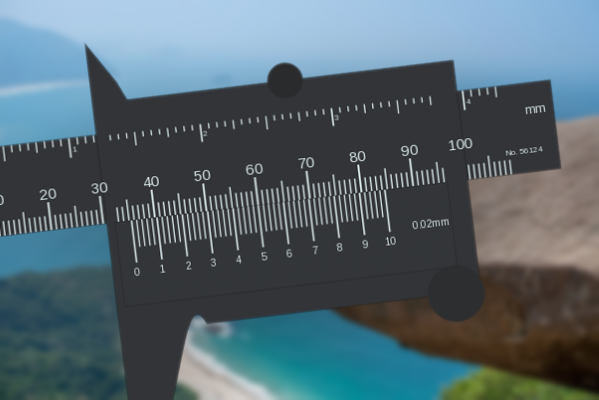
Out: value=35.5 unit=mm
